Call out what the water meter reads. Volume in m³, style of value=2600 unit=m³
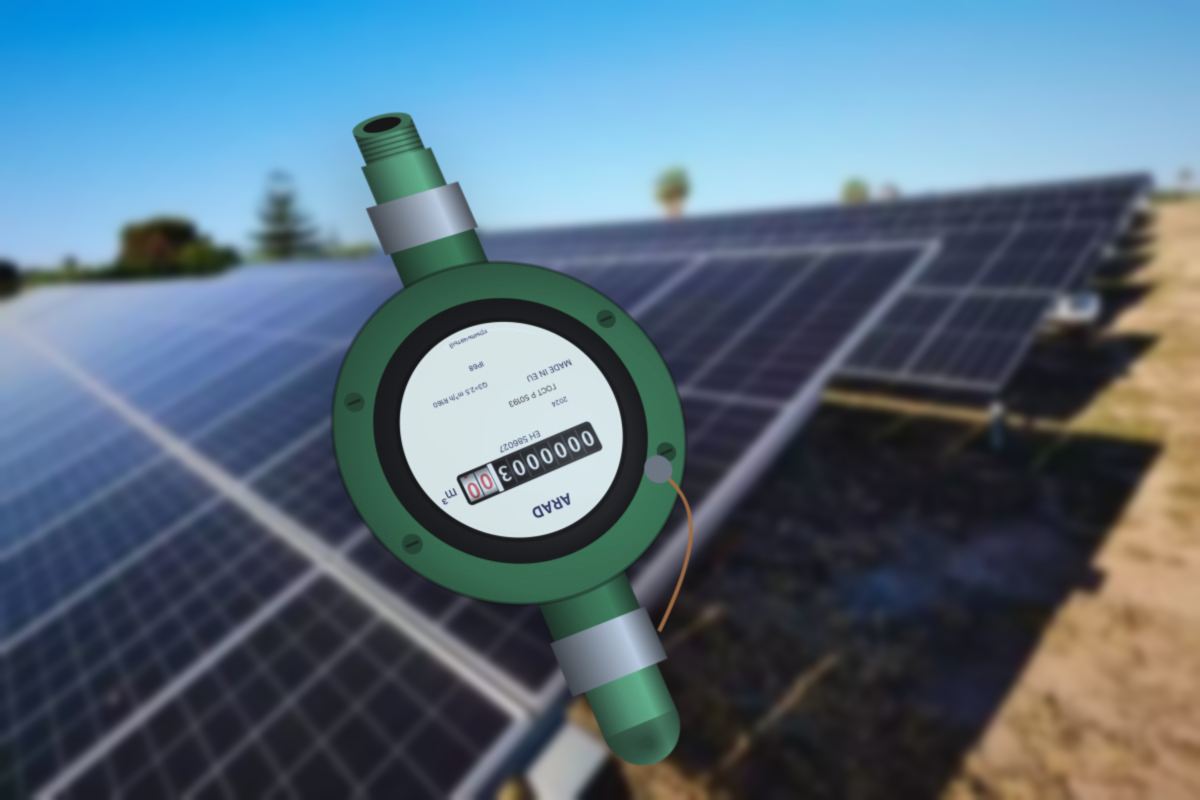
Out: value=3.00 unit=m³
